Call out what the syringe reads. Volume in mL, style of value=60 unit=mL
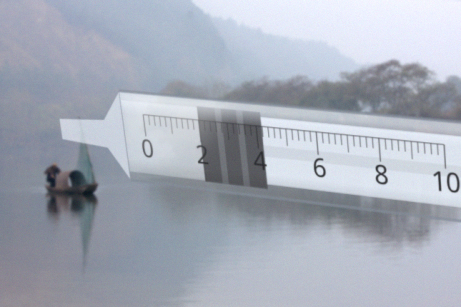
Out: value=2 unit=mL
